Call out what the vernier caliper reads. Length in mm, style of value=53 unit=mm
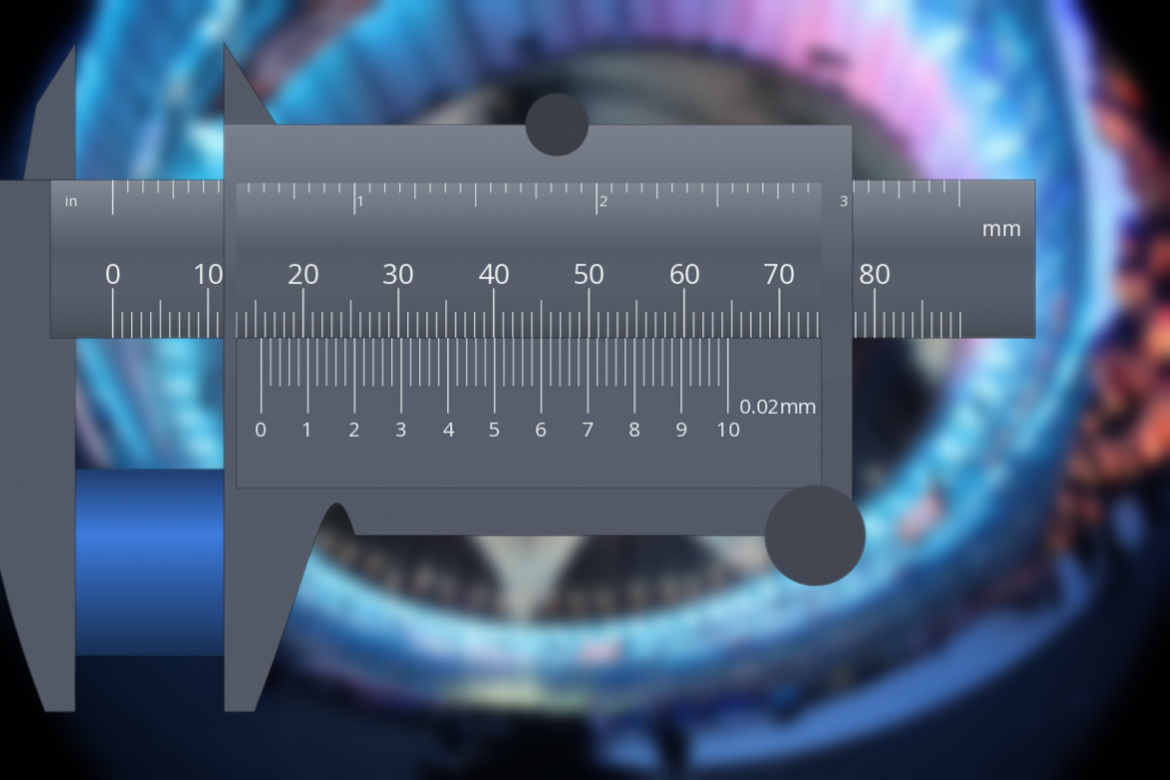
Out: value=15.6 unit=mm
